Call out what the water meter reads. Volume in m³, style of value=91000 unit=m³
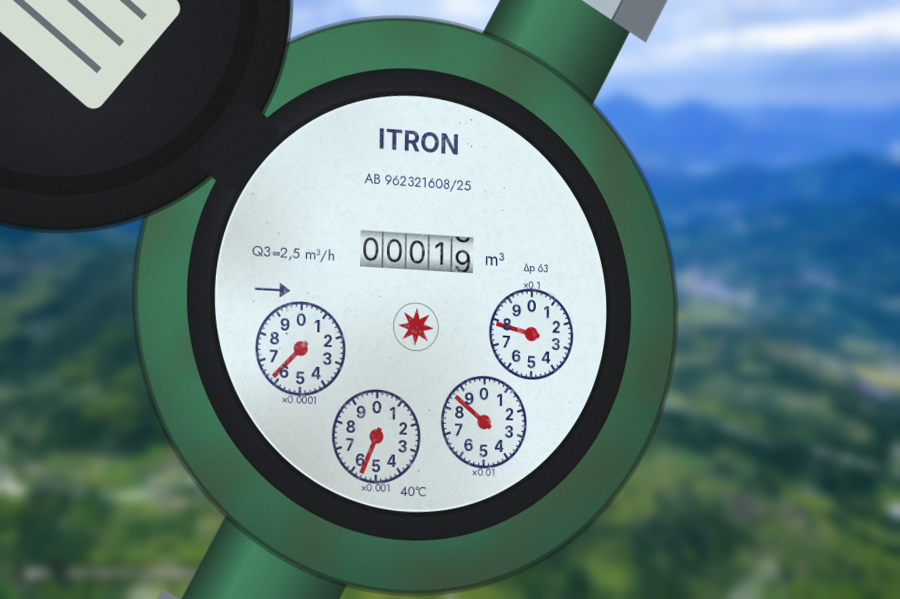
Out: value=18.7856 unit=m³
